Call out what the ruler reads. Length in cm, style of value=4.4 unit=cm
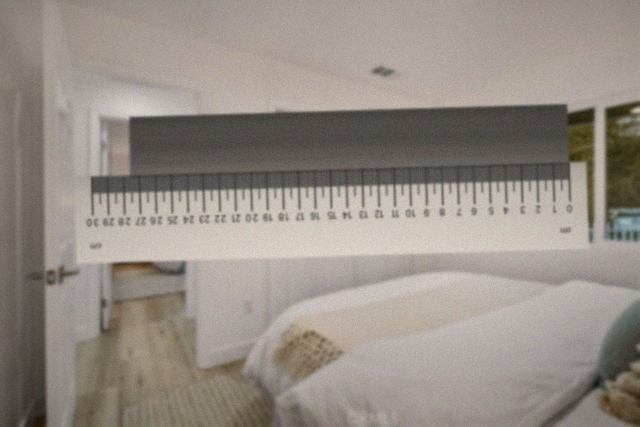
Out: value=27.5 unit=cm
